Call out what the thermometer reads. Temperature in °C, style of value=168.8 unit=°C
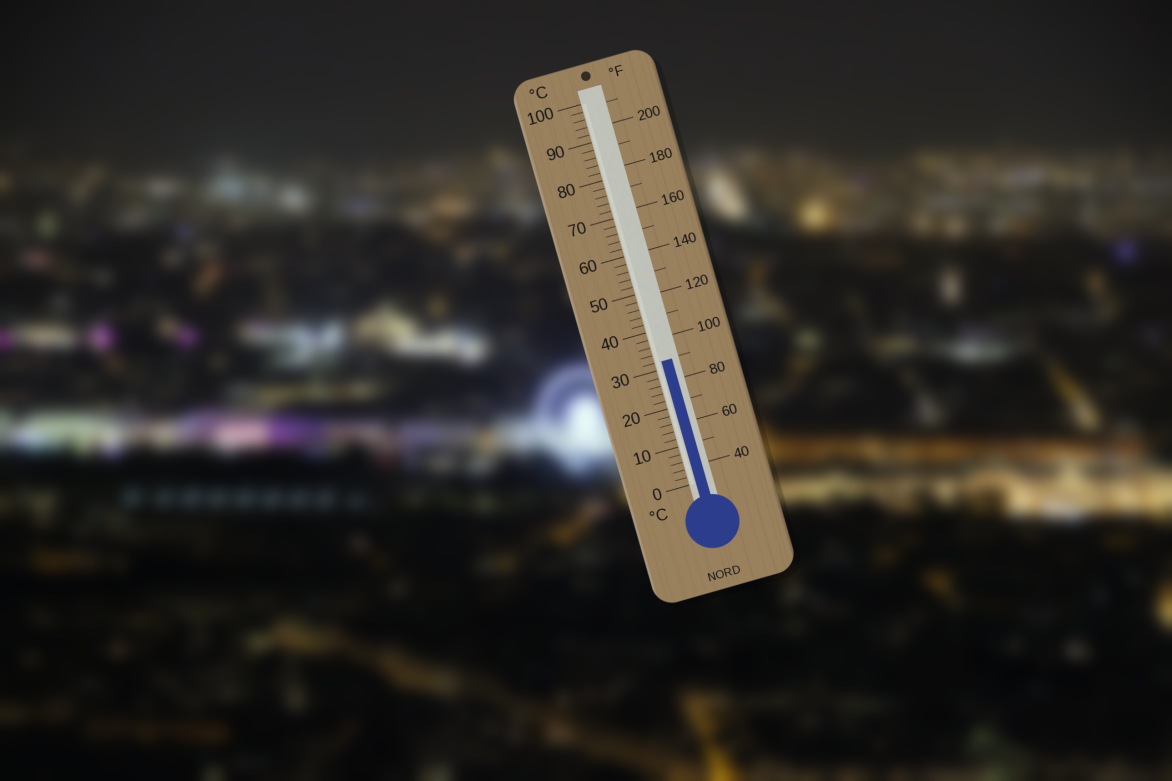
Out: value=32 unit=°C
